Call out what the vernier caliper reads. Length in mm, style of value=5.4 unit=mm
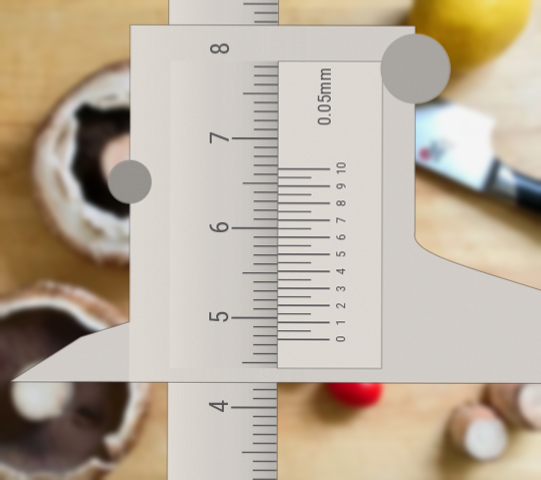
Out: value=47.6 unit=mm
